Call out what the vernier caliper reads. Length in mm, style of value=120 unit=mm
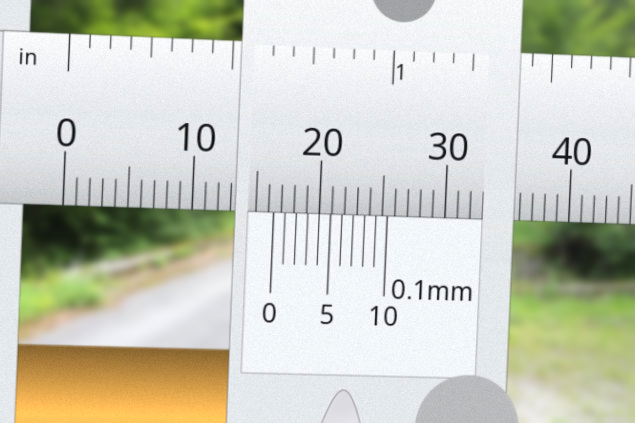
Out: value=16.4 unit=mm
